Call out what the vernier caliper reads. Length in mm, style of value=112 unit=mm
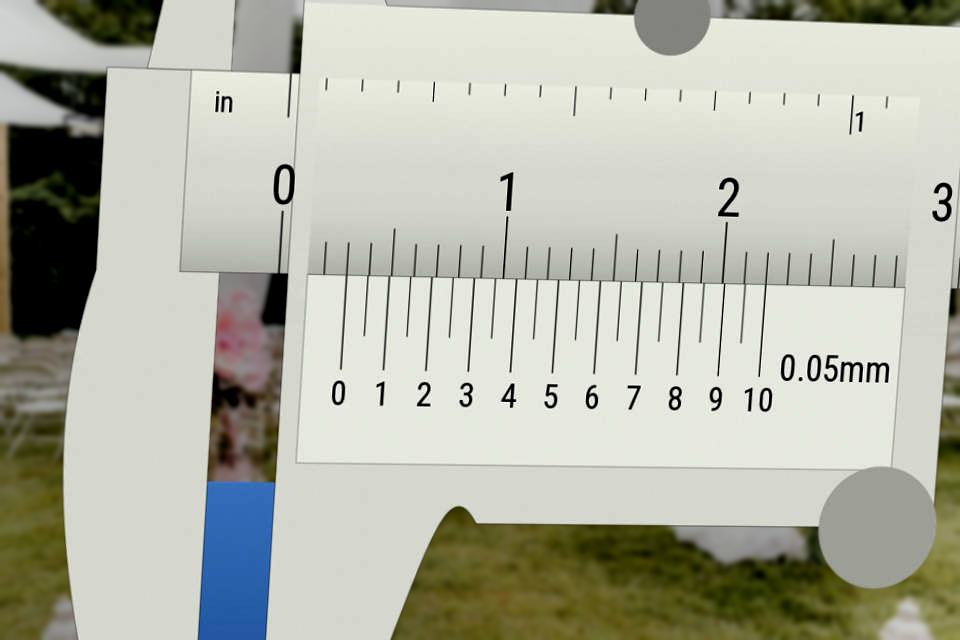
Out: value=3.0 unit=mm
